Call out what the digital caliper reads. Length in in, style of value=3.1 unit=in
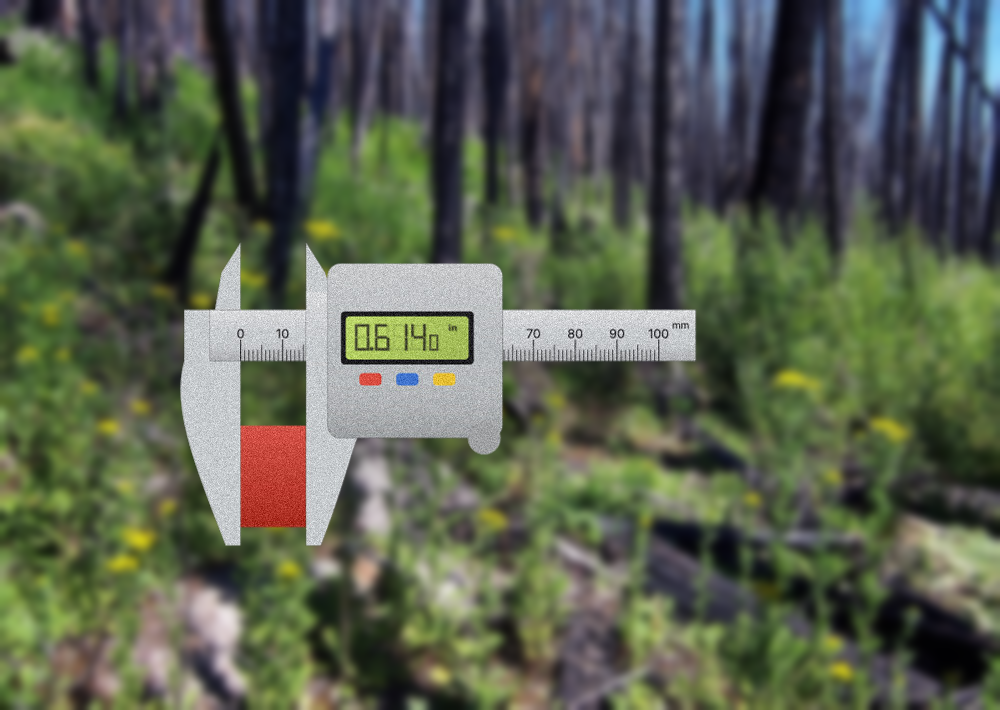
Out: value=0.6140 unit=in
